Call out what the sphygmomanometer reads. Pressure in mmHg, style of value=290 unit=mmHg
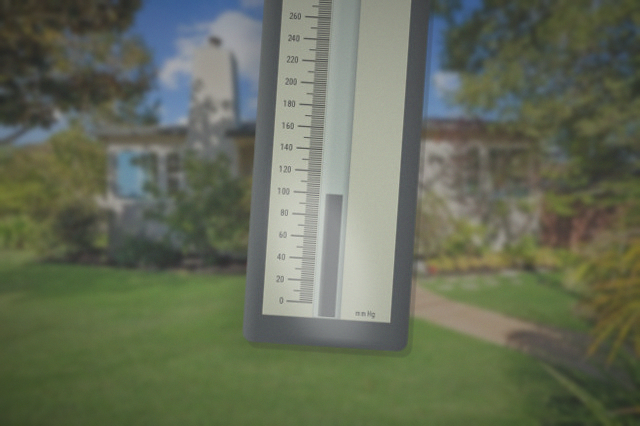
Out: value=100 unit=mmHg
